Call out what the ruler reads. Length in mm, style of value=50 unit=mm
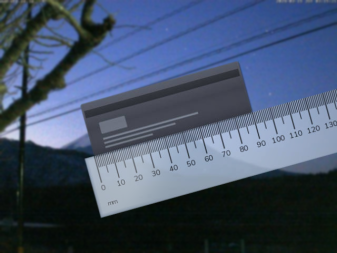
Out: value=90 unit=mm
